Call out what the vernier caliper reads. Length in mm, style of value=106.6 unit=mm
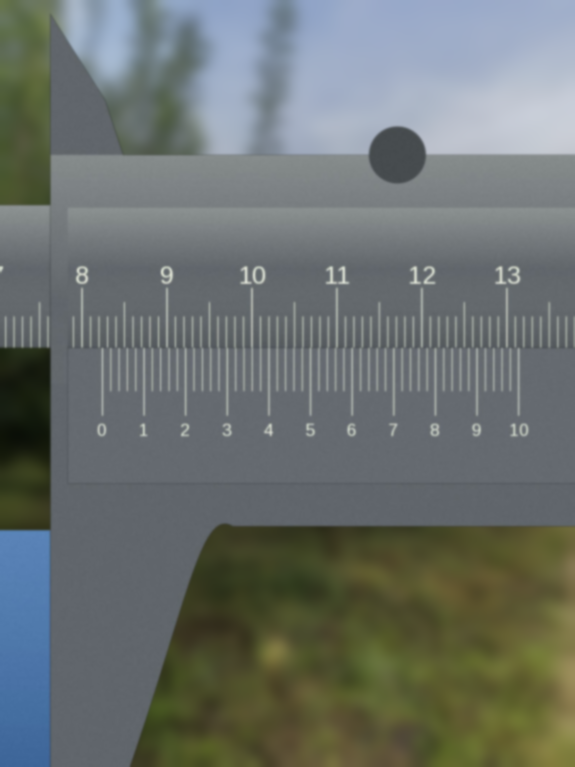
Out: value=82.4 unit=mm
